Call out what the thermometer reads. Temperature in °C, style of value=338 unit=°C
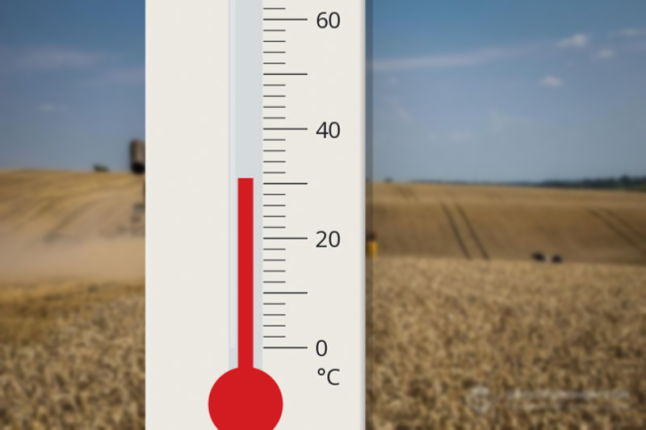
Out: value=31 unit=°C
